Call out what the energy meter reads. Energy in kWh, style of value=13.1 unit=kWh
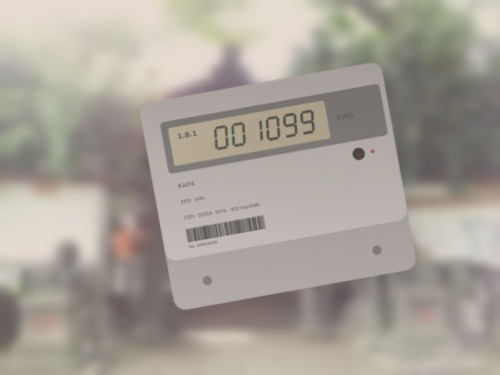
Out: value=1099 unit=kWh
